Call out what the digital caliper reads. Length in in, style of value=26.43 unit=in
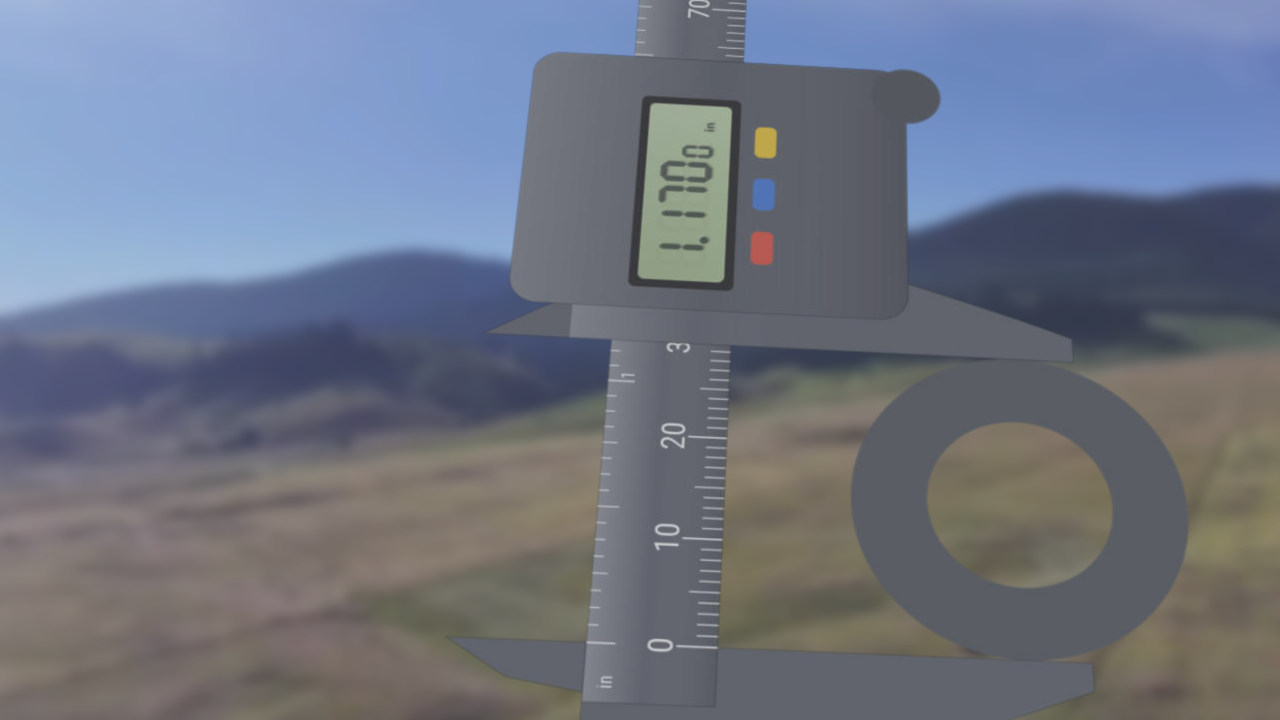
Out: value=1.1700 unit=in
